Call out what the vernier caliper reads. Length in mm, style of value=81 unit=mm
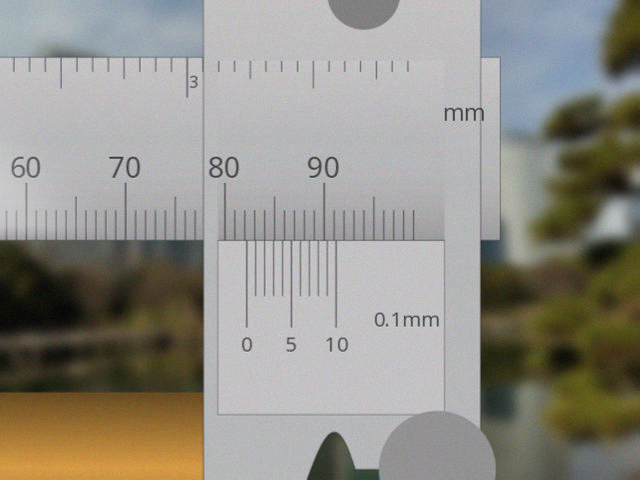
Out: value=82.2 unit=mm
